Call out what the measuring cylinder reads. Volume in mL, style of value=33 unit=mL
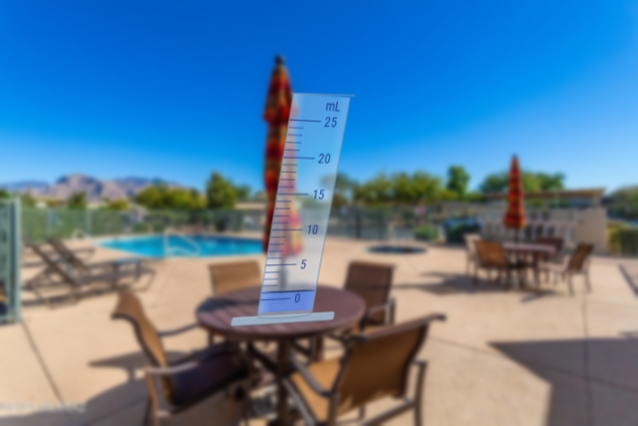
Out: value=1 unit=mL
